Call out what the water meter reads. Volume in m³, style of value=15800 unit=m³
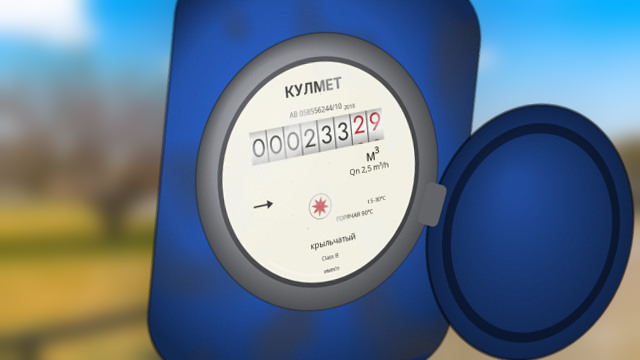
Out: value=233.29 unit=m³
